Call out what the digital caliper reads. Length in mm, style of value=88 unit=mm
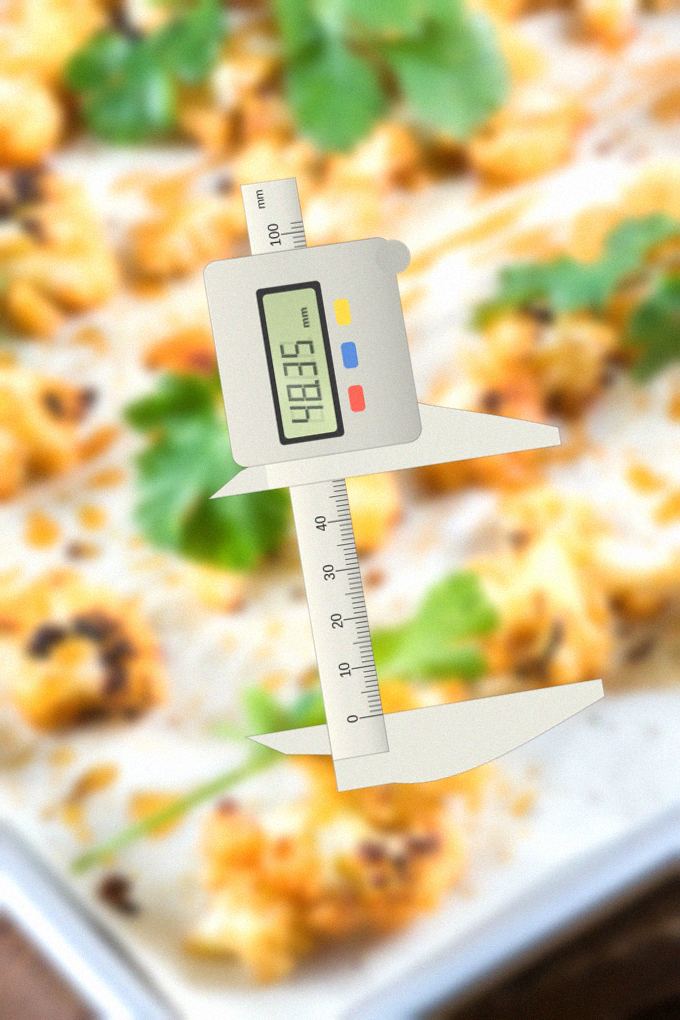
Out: value=48.35 unit=mm
